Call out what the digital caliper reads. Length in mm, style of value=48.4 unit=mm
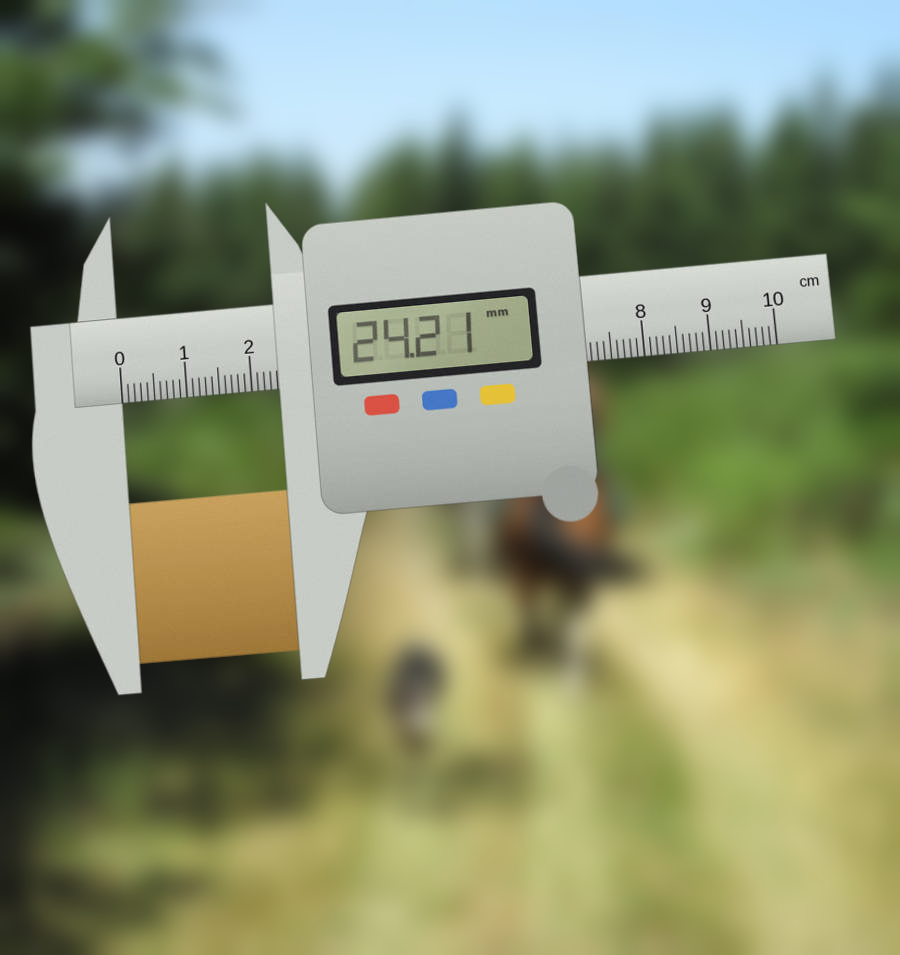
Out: value=24.21 unit=mm
